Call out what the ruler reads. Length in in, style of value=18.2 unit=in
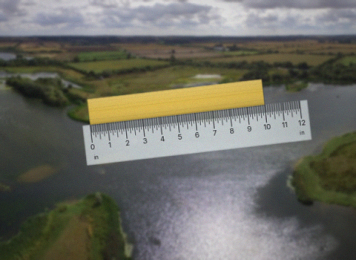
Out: value=10 unit=in
